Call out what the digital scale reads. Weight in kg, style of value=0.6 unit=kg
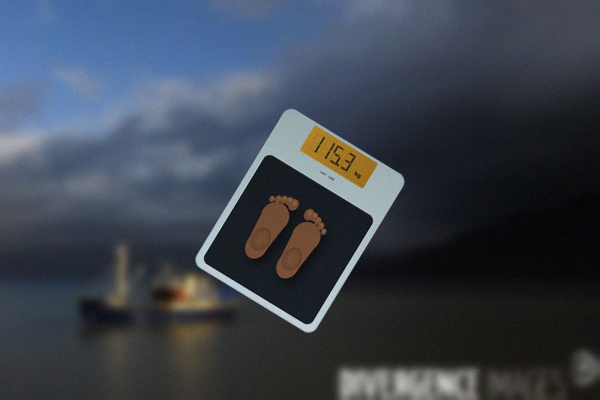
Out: value=115.3 unit=kg
